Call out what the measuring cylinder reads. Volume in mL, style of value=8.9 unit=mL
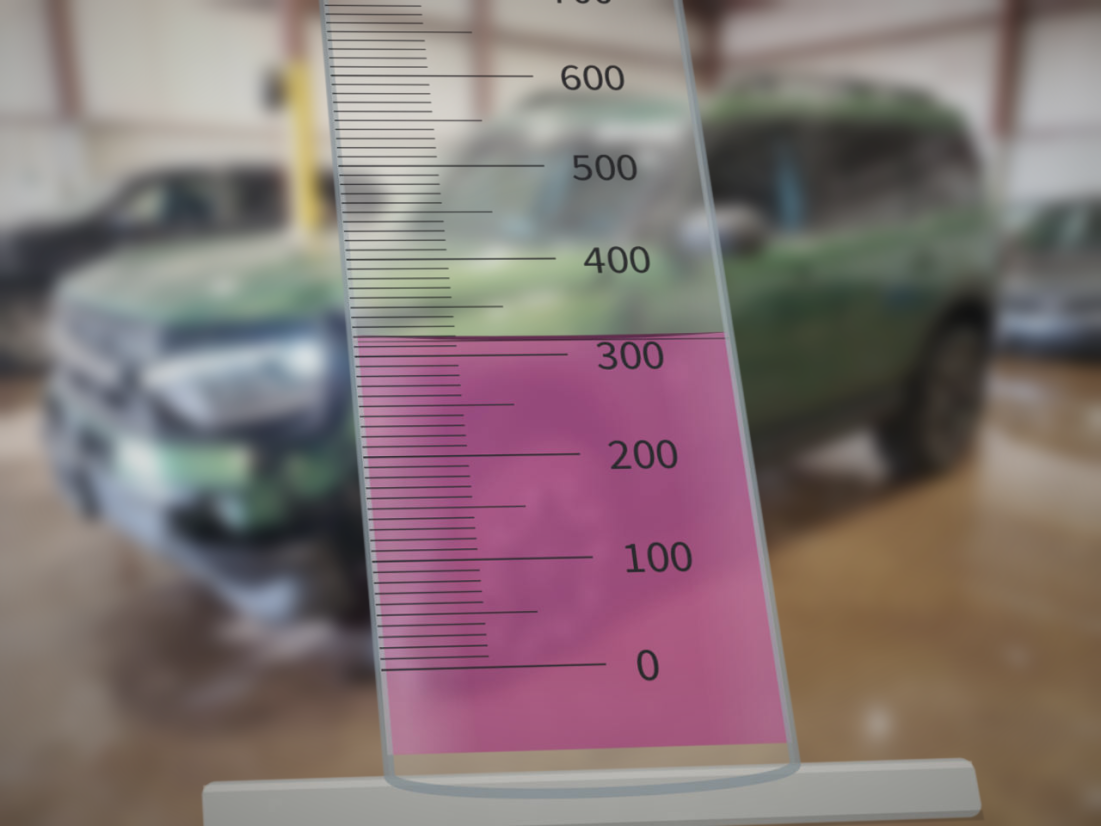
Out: value=315 unit=mL
